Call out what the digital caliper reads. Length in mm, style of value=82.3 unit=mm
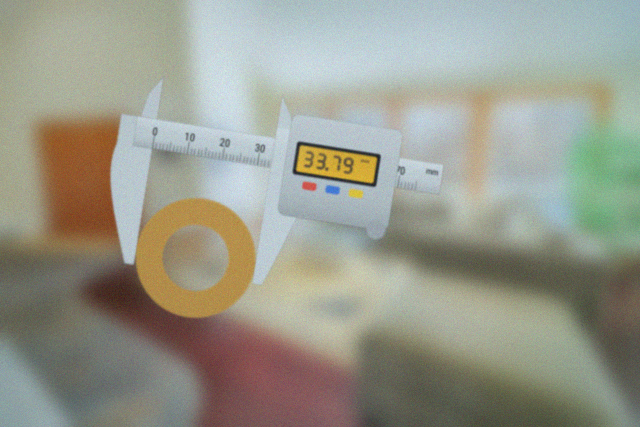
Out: value=33.79 unit=mm
